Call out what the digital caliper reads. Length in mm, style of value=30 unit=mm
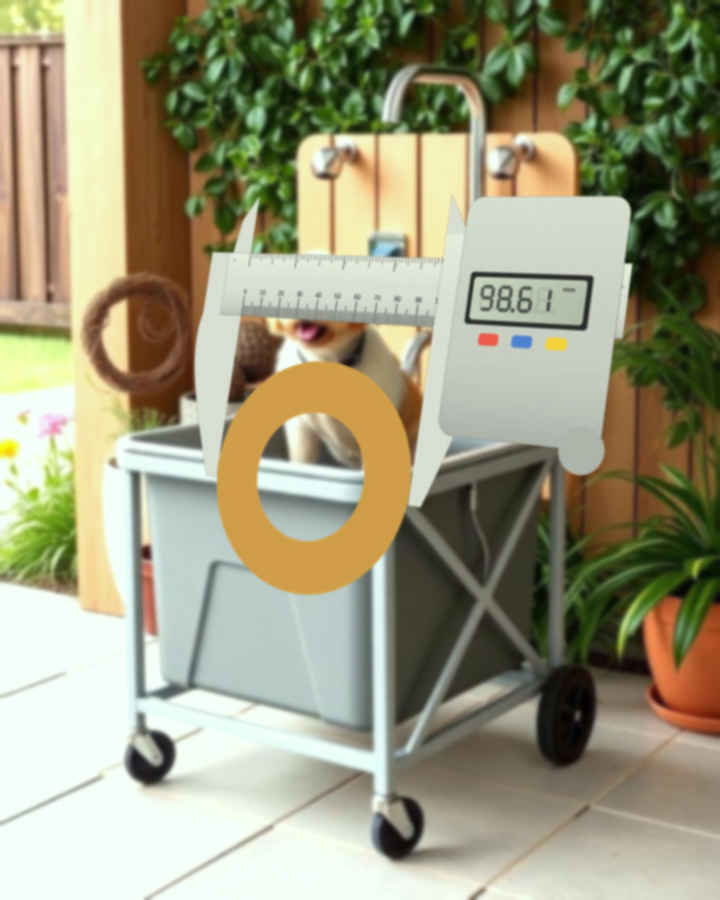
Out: value=98.61 unit=mm
